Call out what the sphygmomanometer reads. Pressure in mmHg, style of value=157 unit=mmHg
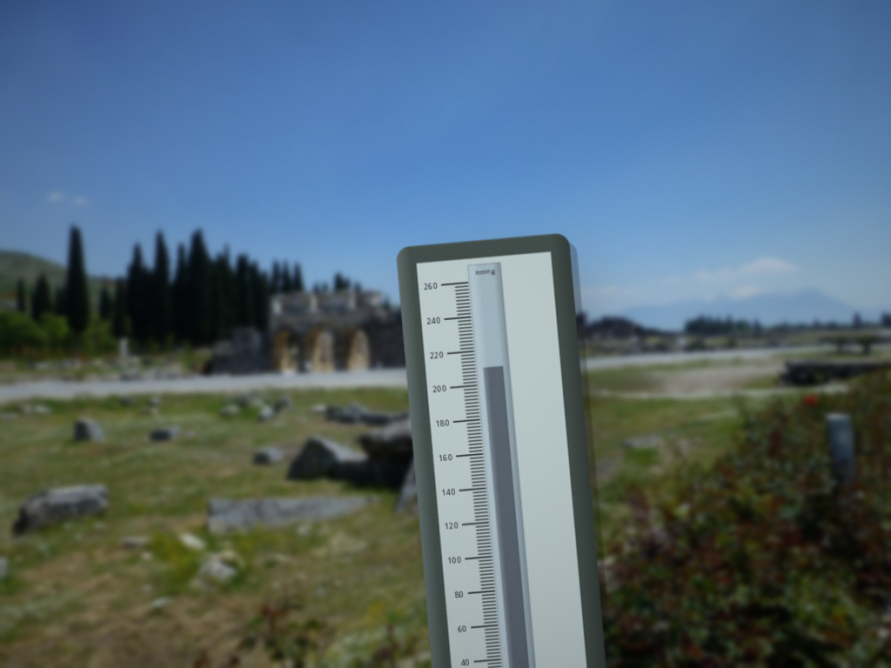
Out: value=210 unit=mmHg
